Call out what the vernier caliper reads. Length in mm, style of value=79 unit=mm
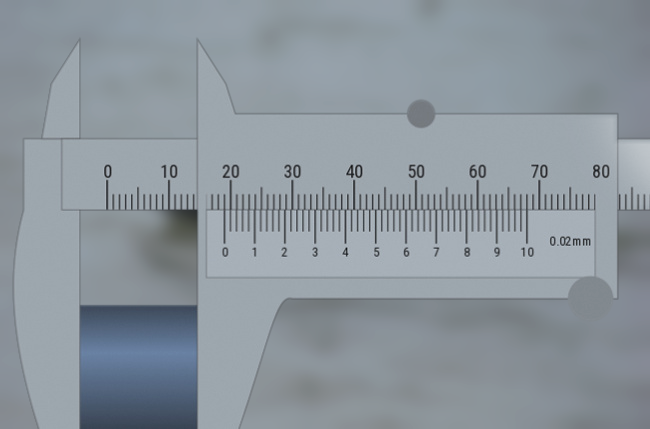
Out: value=19.0 unit=mm
